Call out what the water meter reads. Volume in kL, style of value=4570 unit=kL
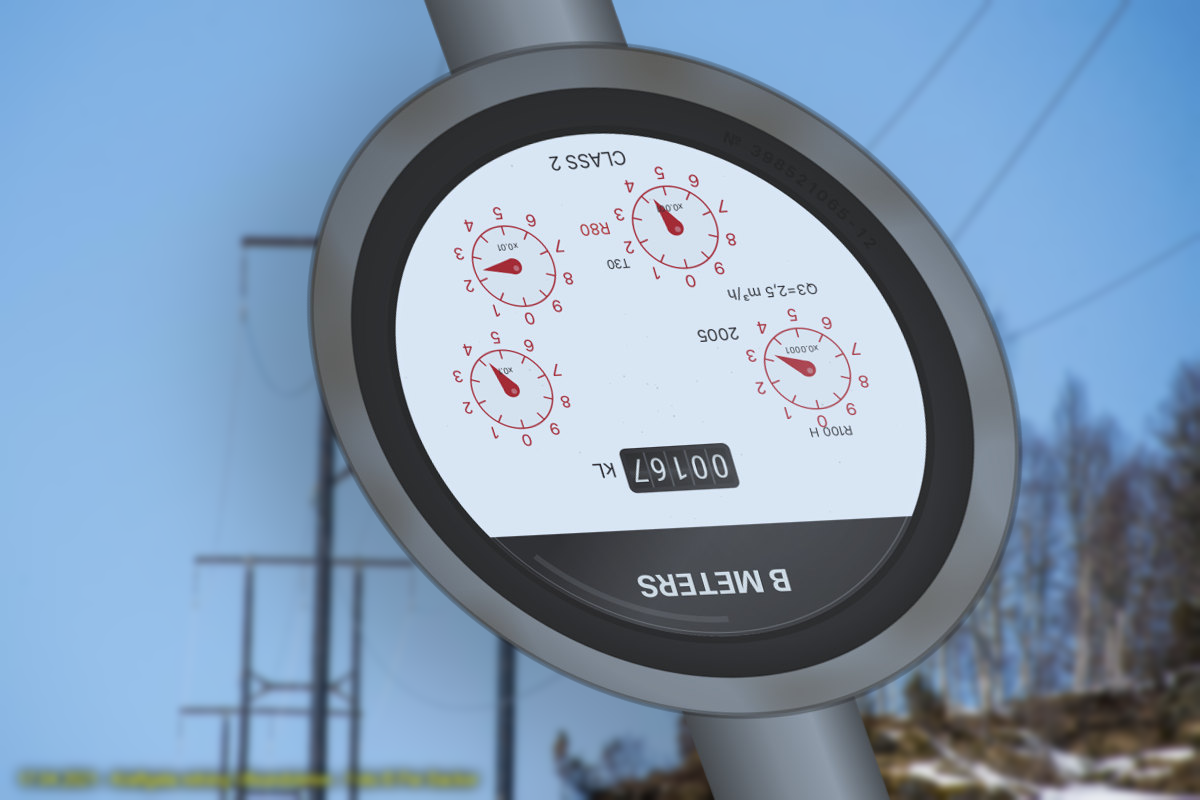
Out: value=167.4243 unit=kL
